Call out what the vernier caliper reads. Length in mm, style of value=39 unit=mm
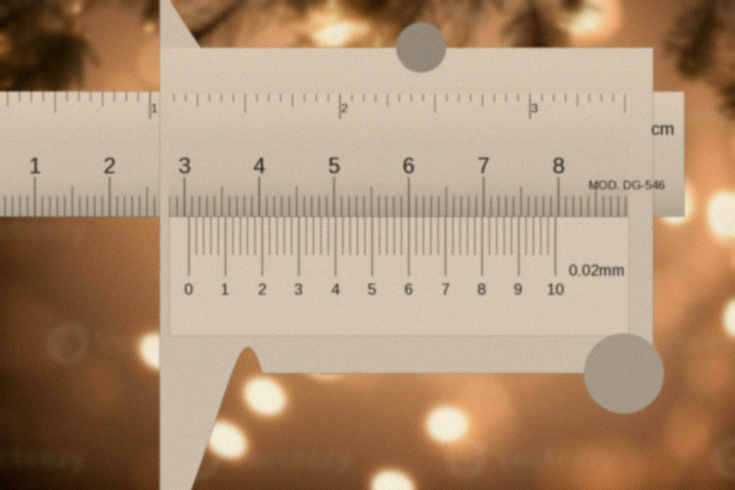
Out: value=30.6 unit=mm
